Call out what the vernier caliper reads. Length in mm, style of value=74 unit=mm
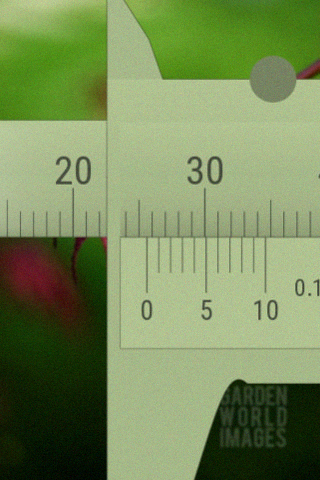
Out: value=25.6 unit=mm
